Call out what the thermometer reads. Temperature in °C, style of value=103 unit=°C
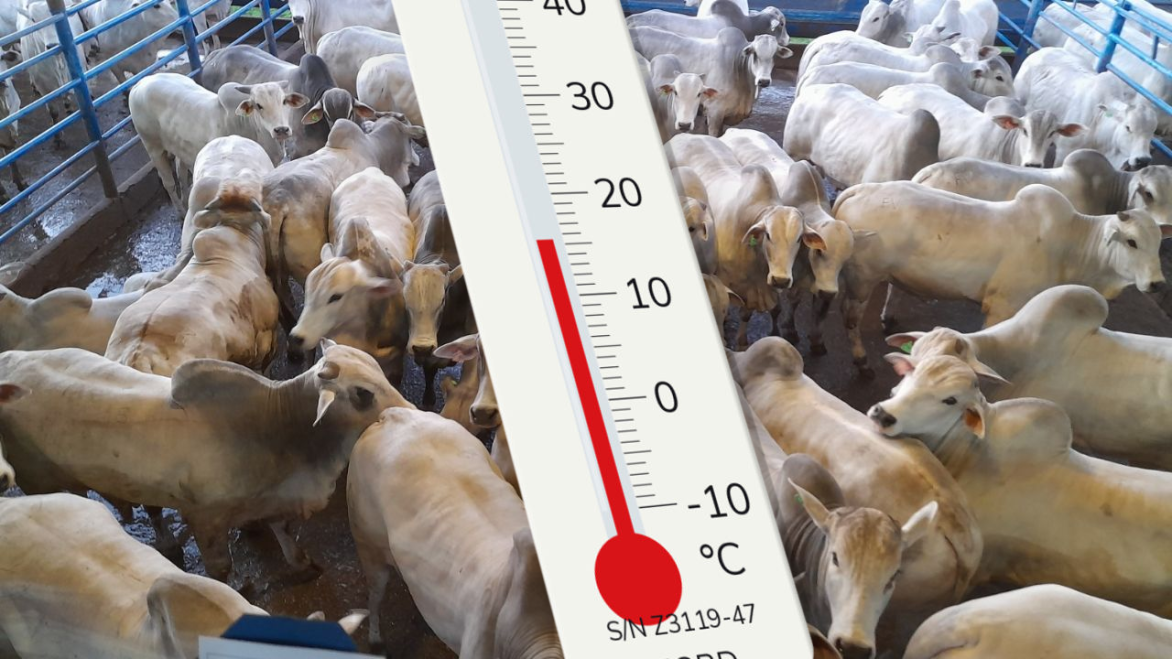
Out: value=15.5 unit=°C
